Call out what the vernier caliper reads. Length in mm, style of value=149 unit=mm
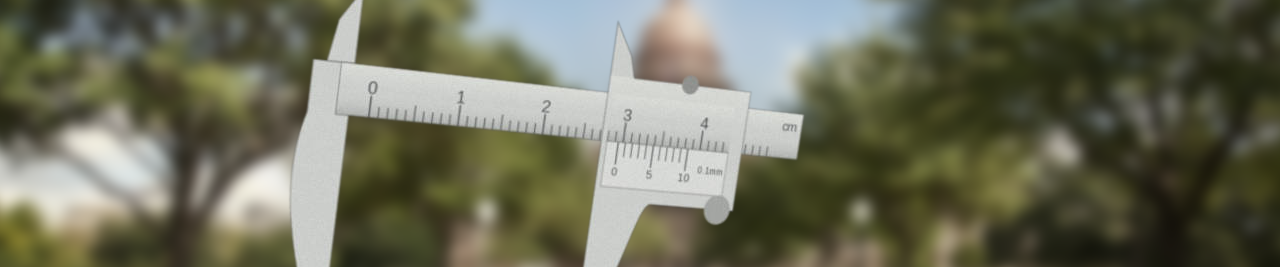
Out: value=29.4 unit=mm
